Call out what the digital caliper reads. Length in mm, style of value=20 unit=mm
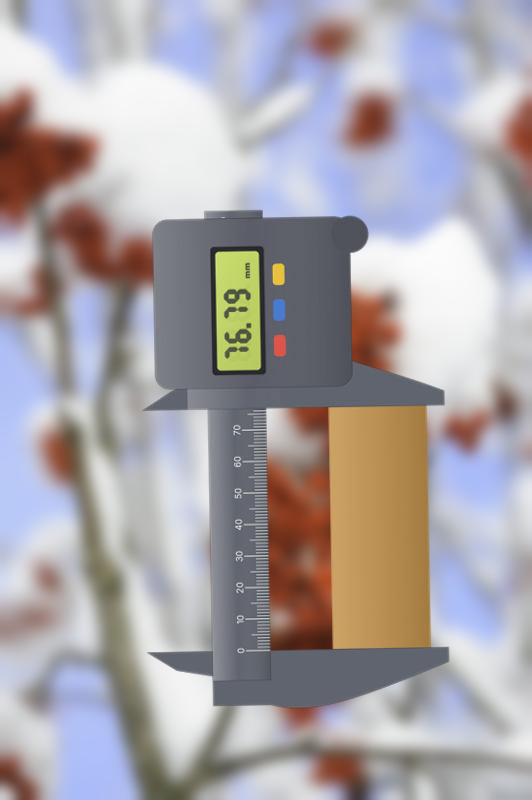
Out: value=76.79 unit=mm
